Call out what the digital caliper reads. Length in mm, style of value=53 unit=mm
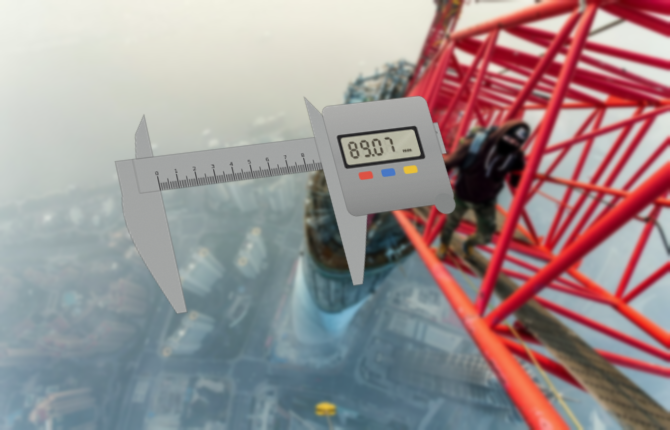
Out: value=89.07 unit=mm
